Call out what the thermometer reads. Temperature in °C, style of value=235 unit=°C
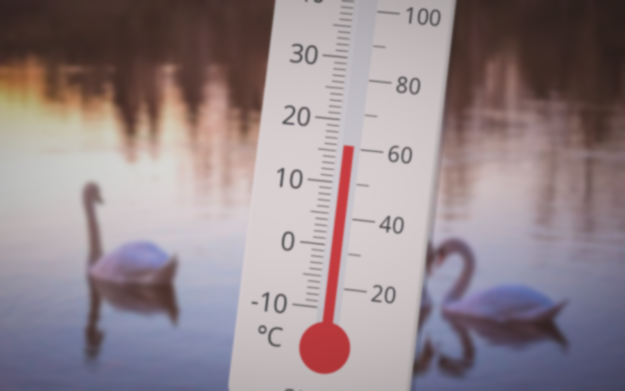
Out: value=16 unit=°C
